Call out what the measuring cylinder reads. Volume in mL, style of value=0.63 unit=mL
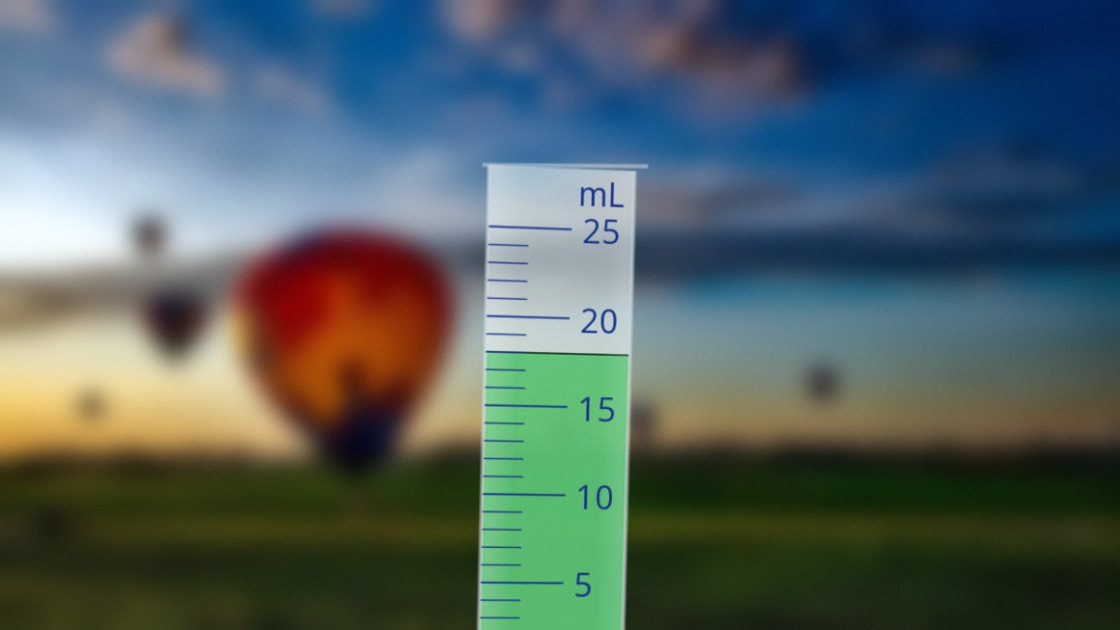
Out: value=18 unit=mL
